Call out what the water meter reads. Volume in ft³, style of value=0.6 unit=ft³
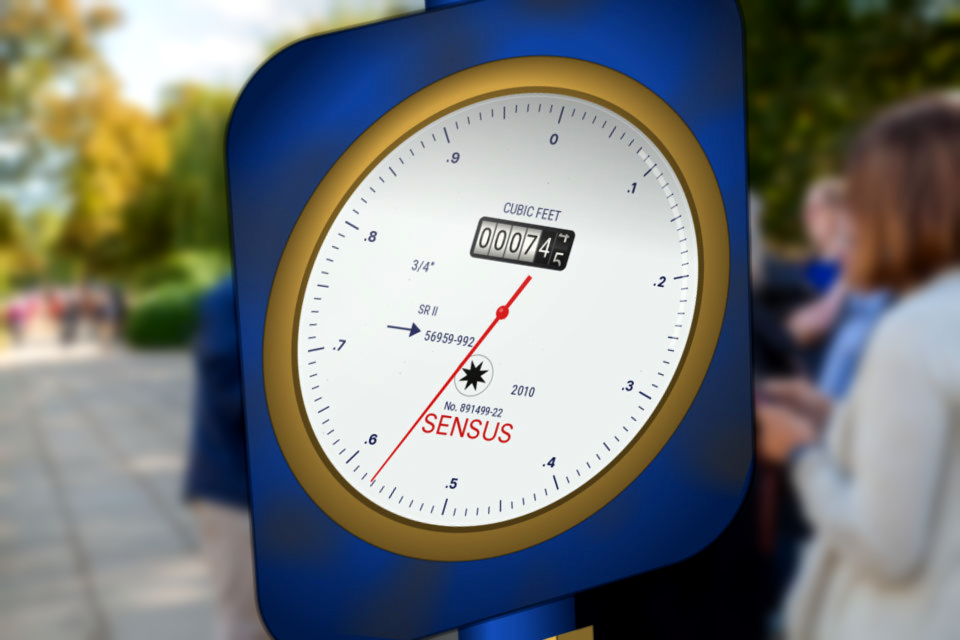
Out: value=744.57 unit=ft³
